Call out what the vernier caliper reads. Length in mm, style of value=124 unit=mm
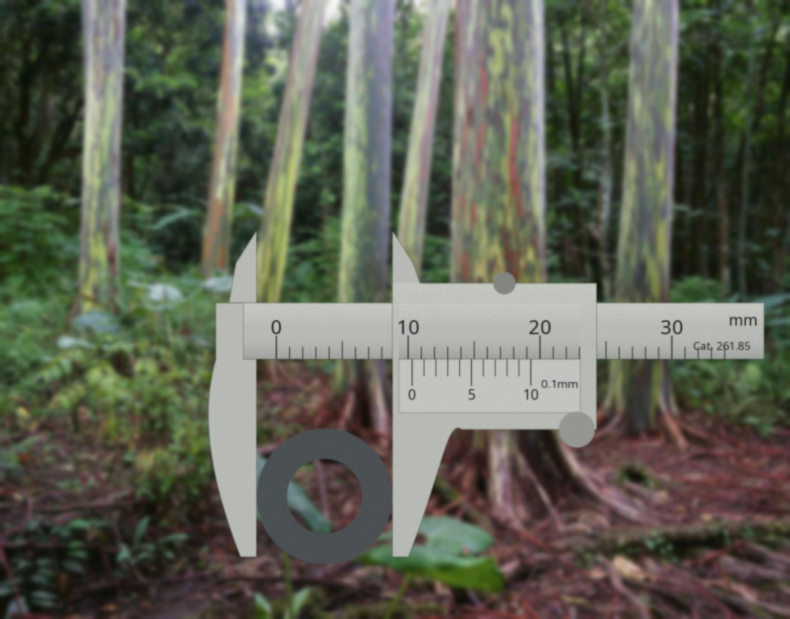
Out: value=10.3 unit=mm
